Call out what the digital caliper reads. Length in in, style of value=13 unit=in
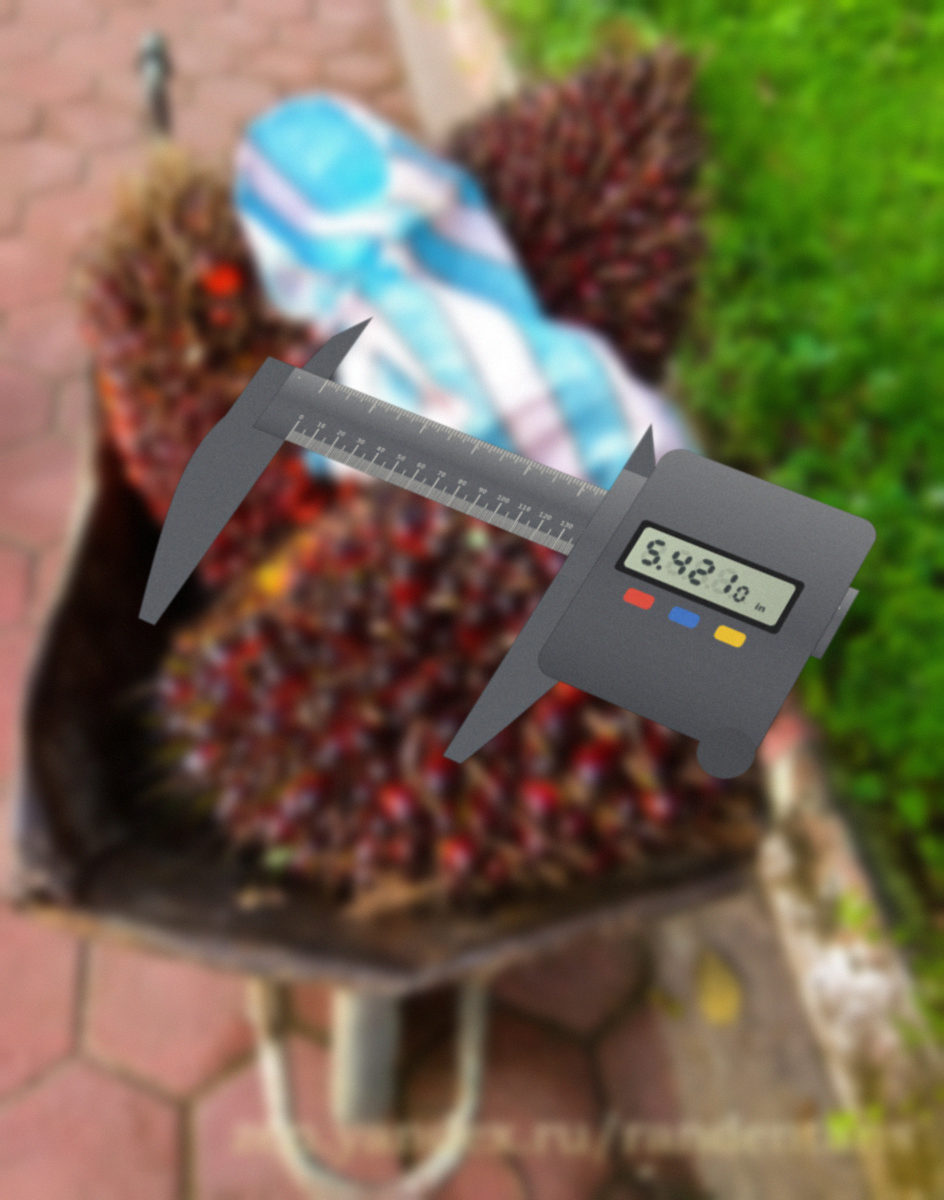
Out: value=5.4210 unit=in
